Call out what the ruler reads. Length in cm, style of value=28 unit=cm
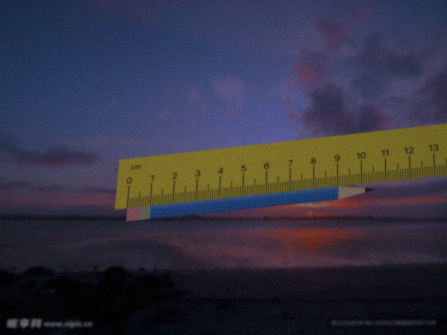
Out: value=10.5 unit=cm
